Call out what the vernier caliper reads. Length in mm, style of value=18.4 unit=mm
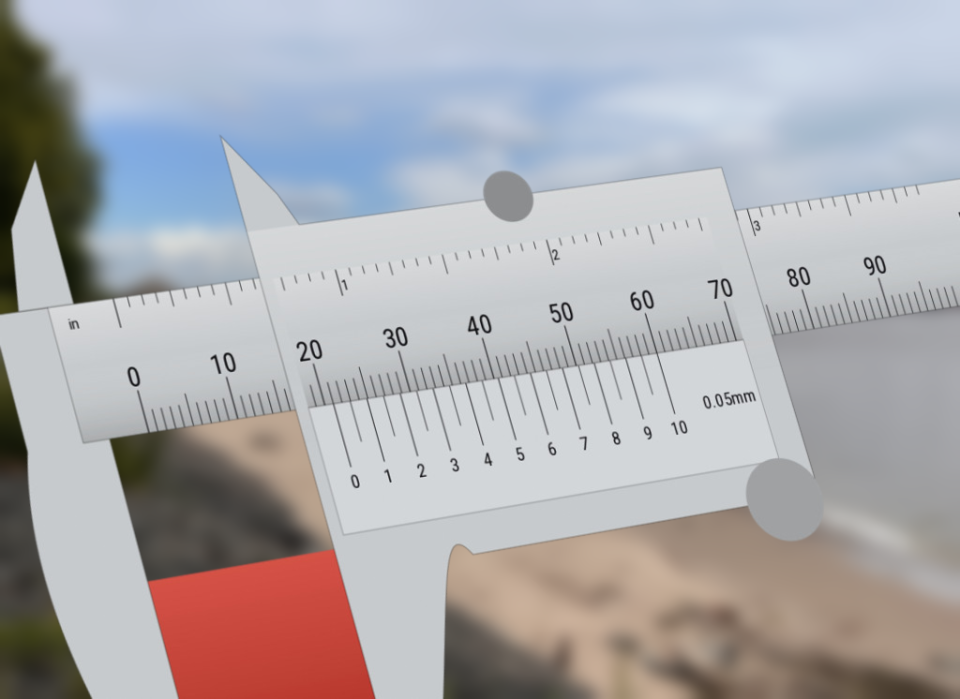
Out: value=21.0 unit=mm
